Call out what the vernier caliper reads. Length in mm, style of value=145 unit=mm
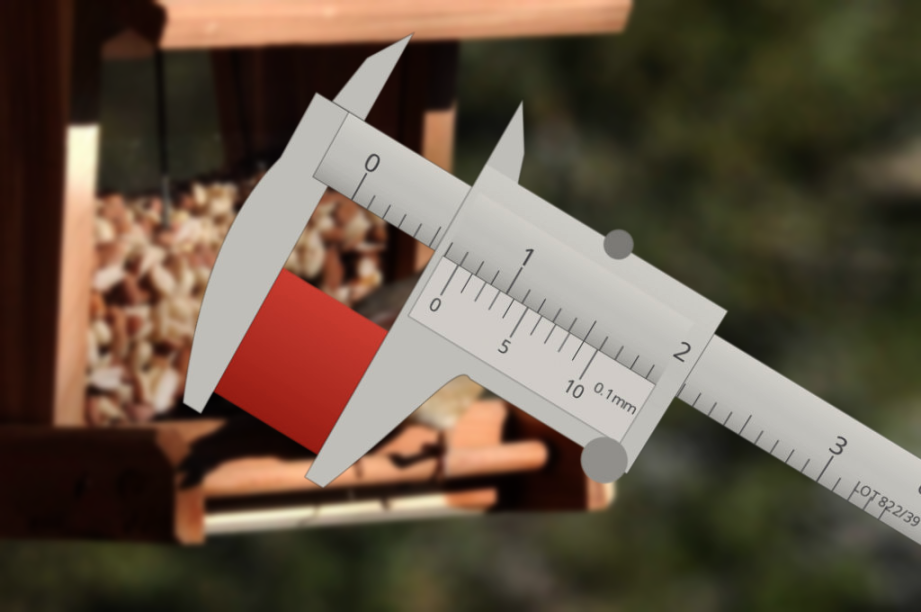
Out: value=6.9 unit=mm
